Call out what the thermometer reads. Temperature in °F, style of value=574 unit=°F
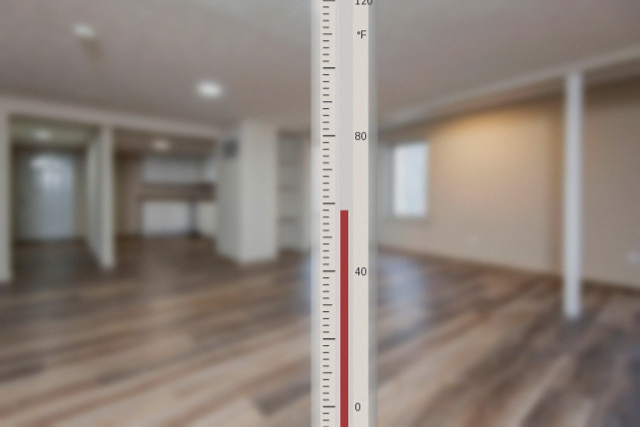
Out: value=58 unit=°F
